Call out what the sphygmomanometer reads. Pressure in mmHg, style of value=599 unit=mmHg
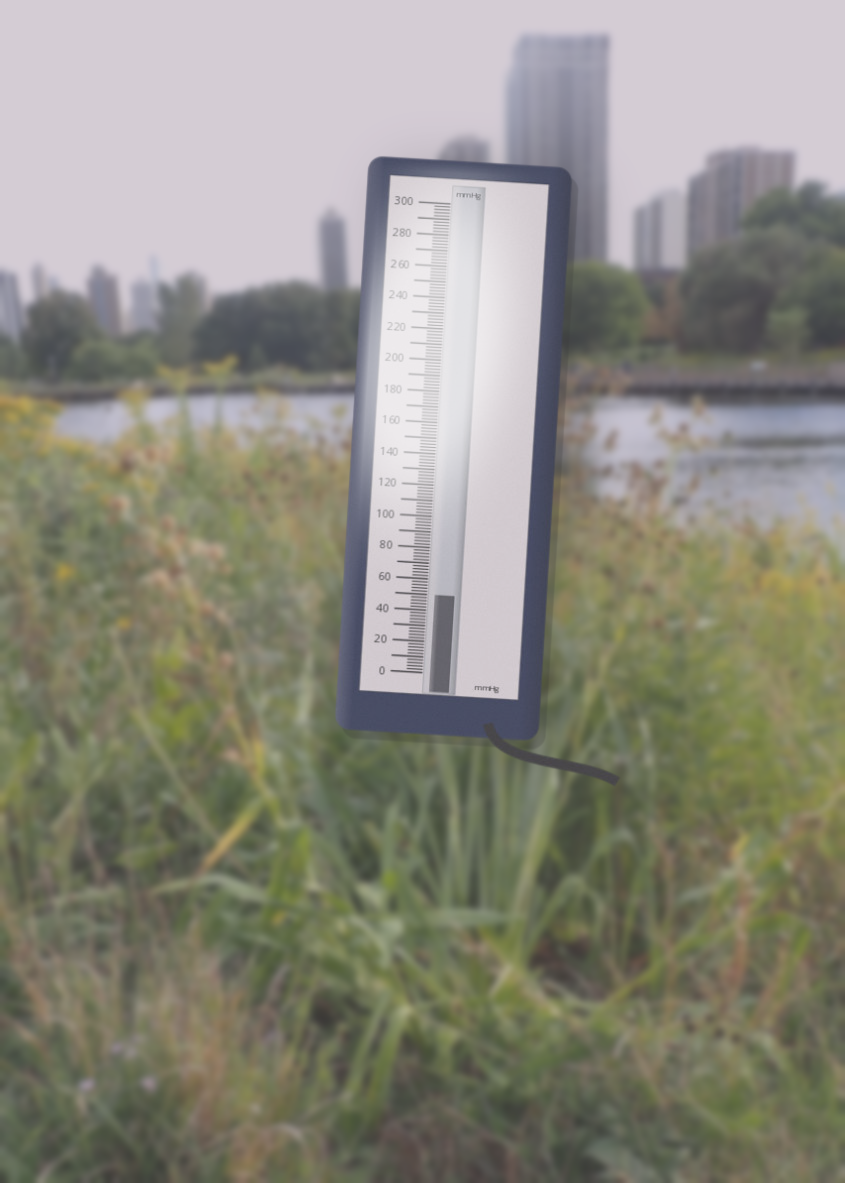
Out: value=50 unit=mmHg
